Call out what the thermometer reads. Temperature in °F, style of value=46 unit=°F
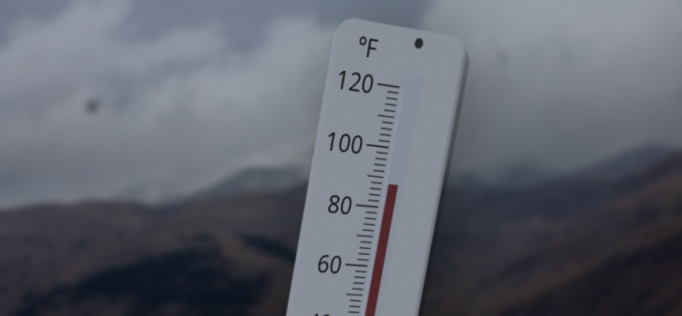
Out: value=88 unit=°F
